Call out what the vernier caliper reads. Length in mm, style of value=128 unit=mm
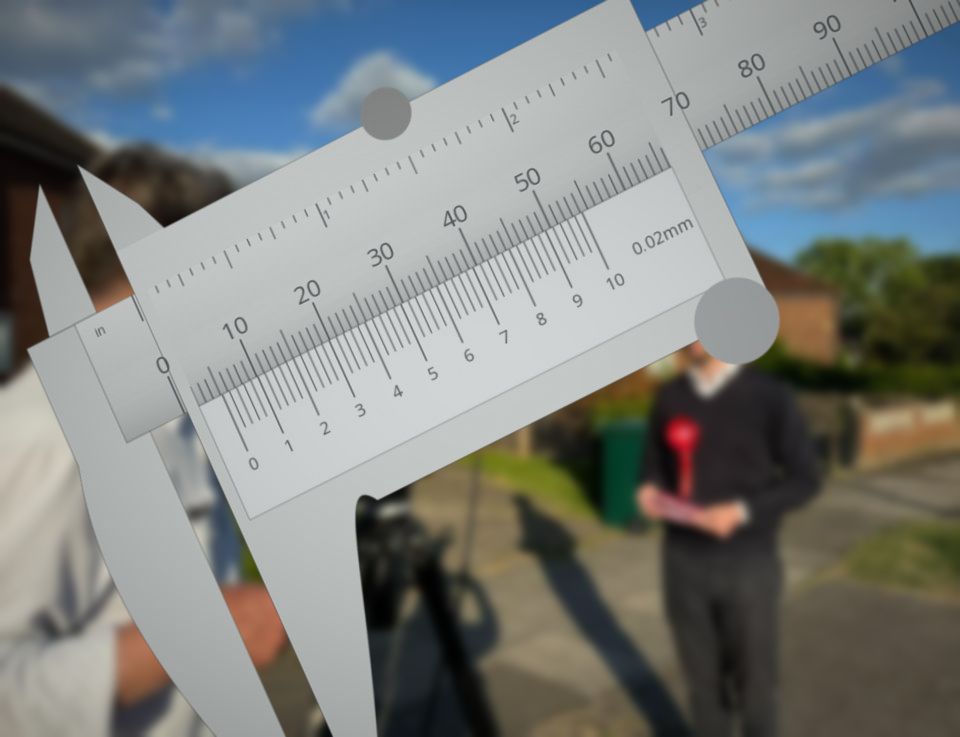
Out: value=5.2 unit=mm
